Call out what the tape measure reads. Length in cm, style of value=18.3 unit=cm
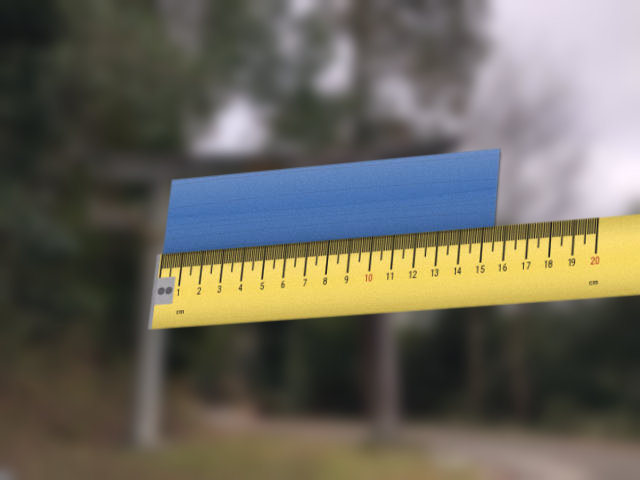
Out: value=15.5 unit=cm
